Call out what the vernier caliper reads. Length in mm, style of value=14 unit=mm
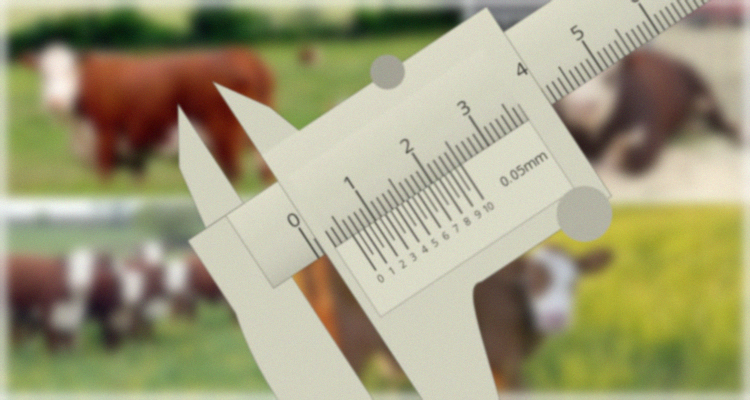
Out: value=6.0 unit=mm
